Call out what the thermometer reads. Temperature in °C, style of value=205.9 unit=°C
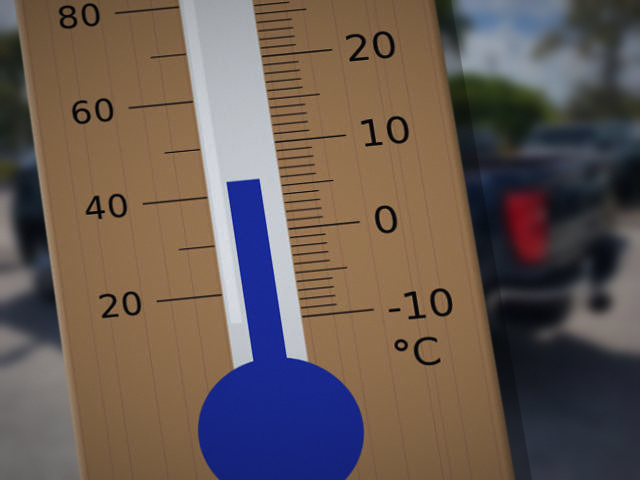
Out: value=6 unit=°C
